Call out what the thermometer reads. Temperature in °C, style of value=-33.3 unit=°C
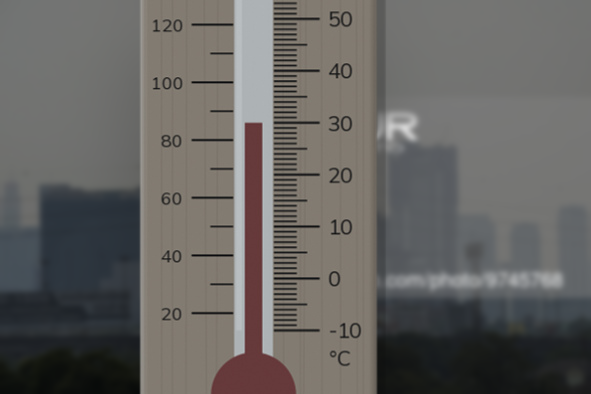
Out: value=30 unit=°C
